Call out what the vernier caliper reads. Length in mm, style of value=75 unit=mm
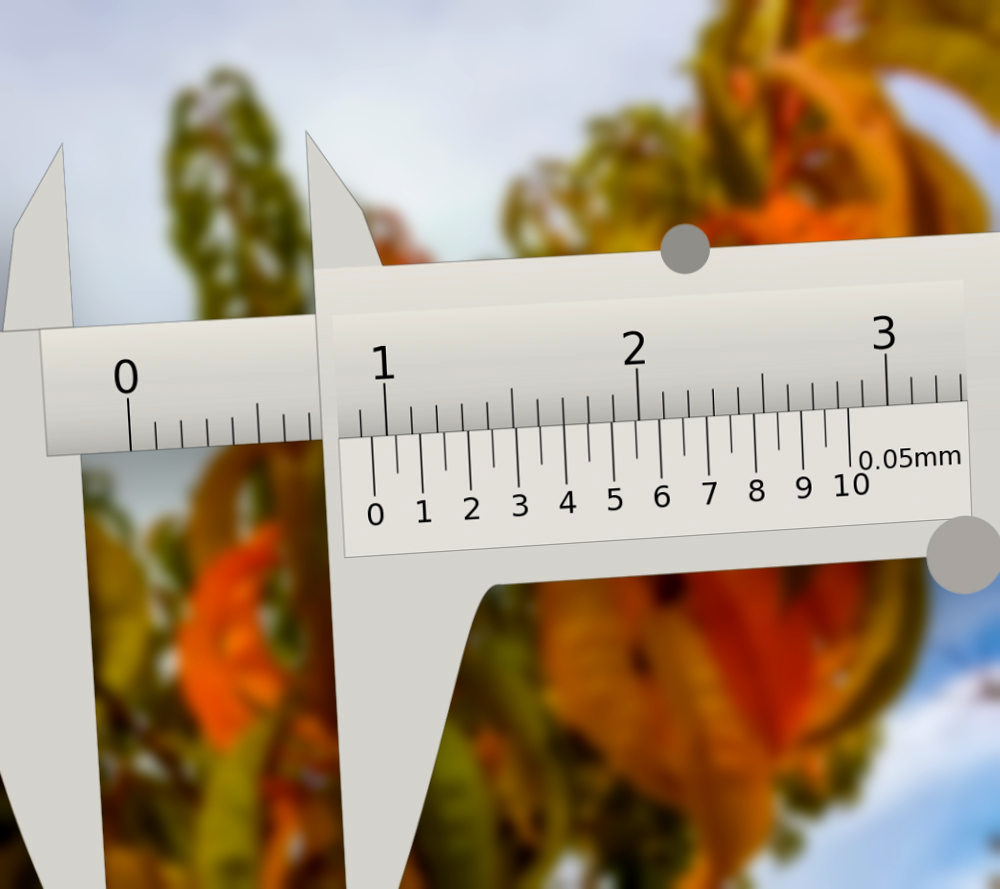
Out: value=9.40 unit=mm
